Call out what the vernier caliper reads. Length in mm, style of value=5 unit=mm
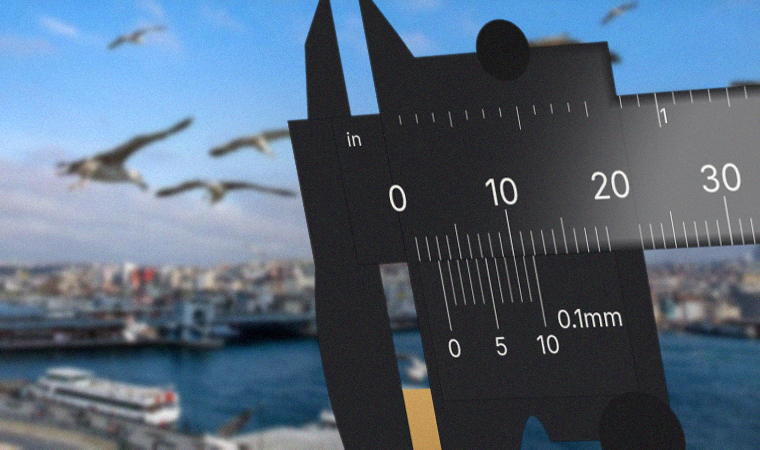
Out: value=2.8 unit=mm
